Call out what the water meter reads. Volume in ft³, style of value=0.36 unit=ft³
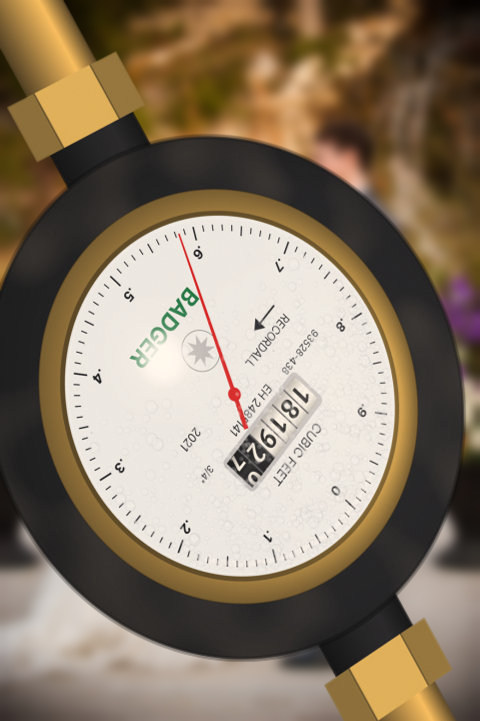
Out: value=181926.58 unit=ft³
